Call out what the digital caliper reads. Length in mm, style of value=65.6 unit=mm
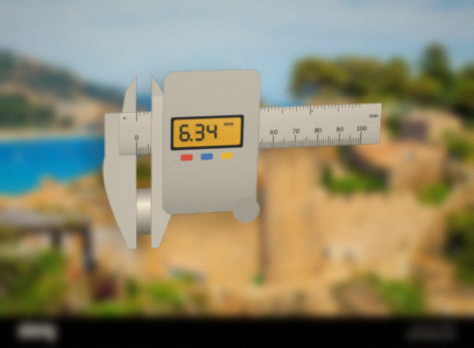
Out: value=6.34 unit=mm
